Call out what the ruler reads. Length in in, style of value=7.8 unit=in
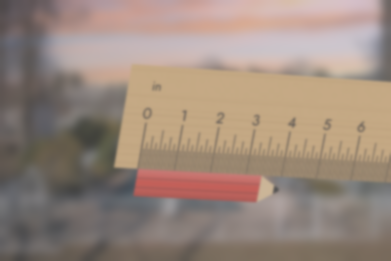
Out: value=4 unit=in
